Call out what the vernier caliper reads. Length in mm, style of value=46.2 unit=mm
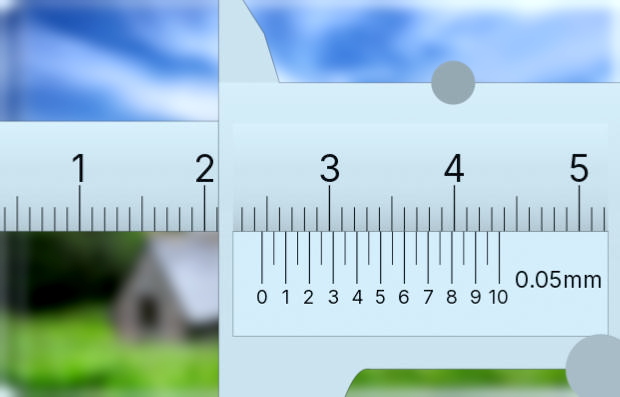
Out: value=24.6 unit=mm
